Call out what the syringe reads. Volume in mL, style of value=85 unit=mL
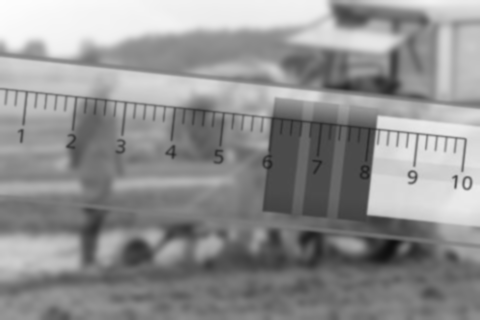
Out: value=6 unit=mL
